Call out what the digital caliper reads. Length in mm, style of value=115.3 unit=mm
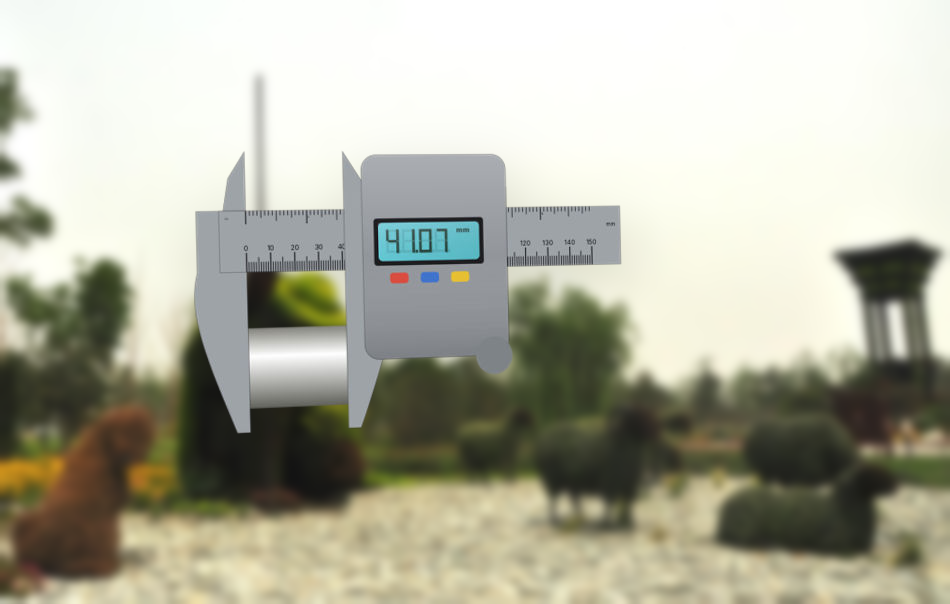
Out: value=41.07 unit=mm
